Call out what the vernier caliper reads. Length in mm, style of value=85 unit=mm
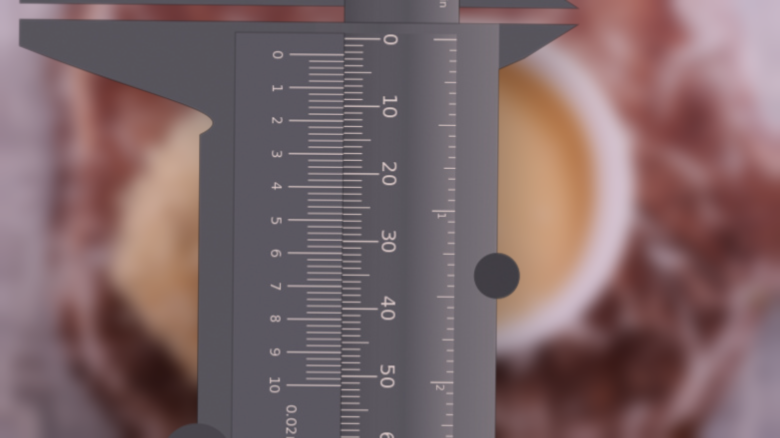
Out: value=2.4 unit=mm
